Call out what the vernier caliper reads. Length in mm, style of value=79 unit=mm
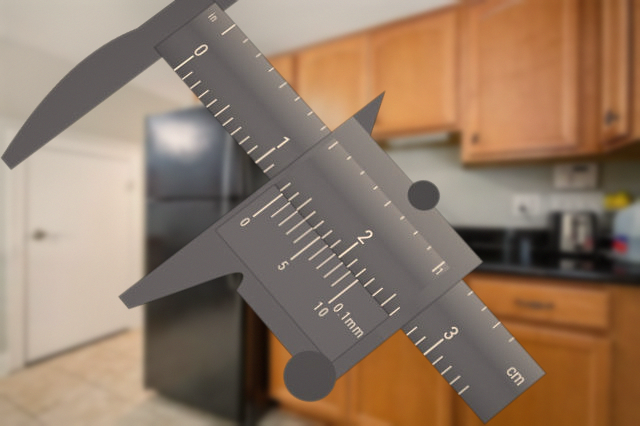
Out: value=13.3 unit=mm
